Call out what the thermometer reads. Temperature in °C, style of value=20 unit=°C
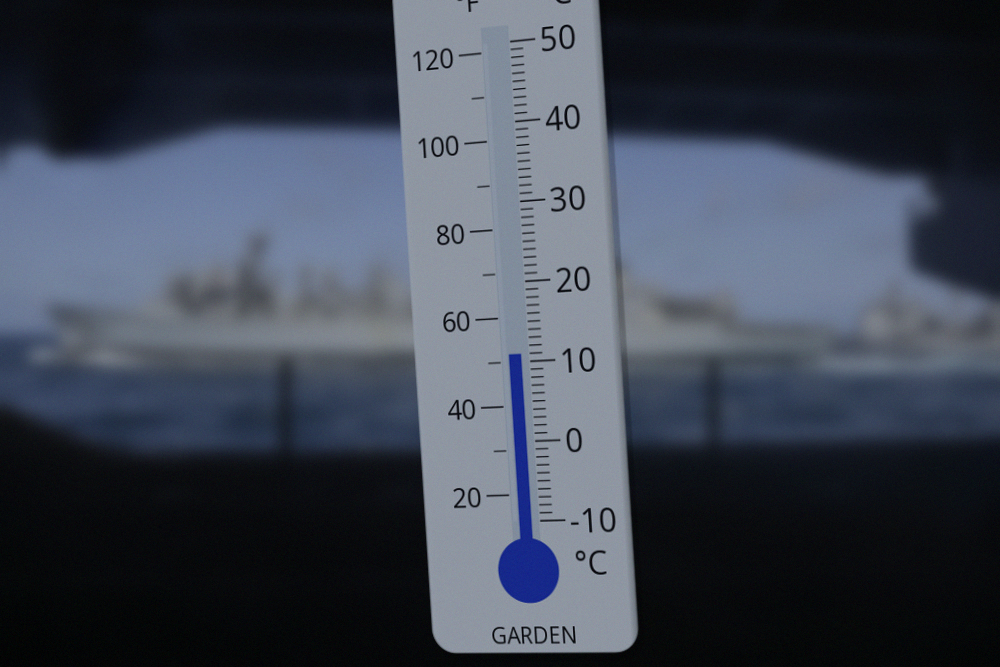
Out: value=11 unit=°C
